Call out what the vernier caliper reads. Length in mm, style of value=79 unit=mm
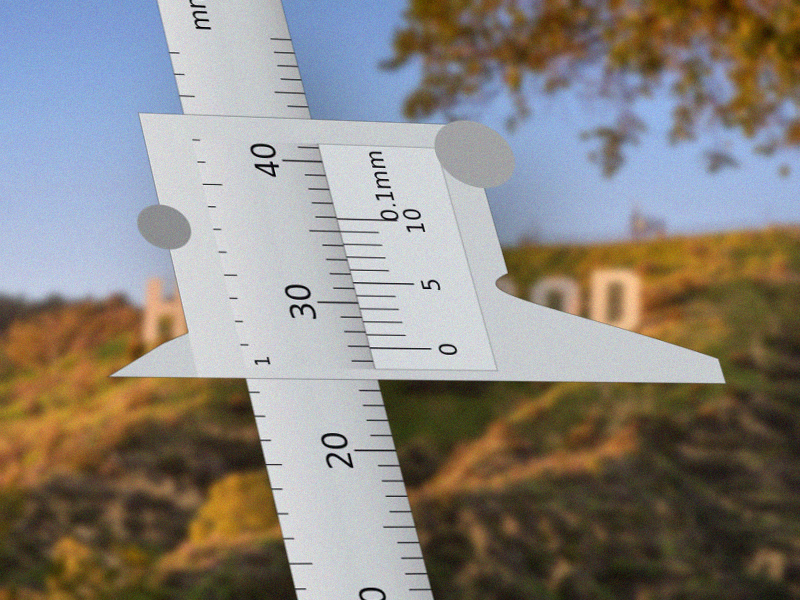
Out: value=26.9 unit=mm
